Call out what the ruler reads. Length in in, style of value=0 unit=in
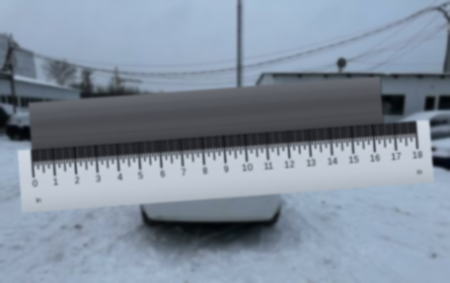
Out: value=16.5 unit=in
